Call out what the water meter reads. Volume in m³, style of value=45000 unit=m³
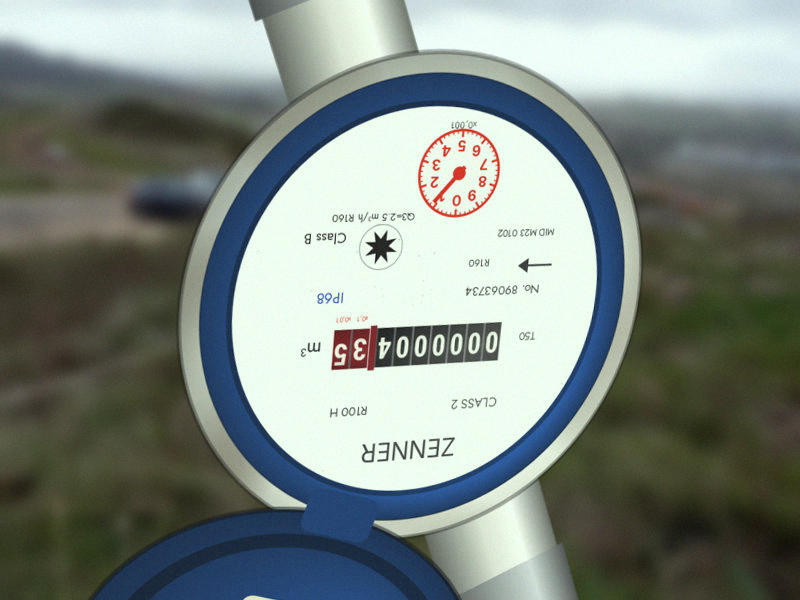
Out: value=4.351 unit=m³
